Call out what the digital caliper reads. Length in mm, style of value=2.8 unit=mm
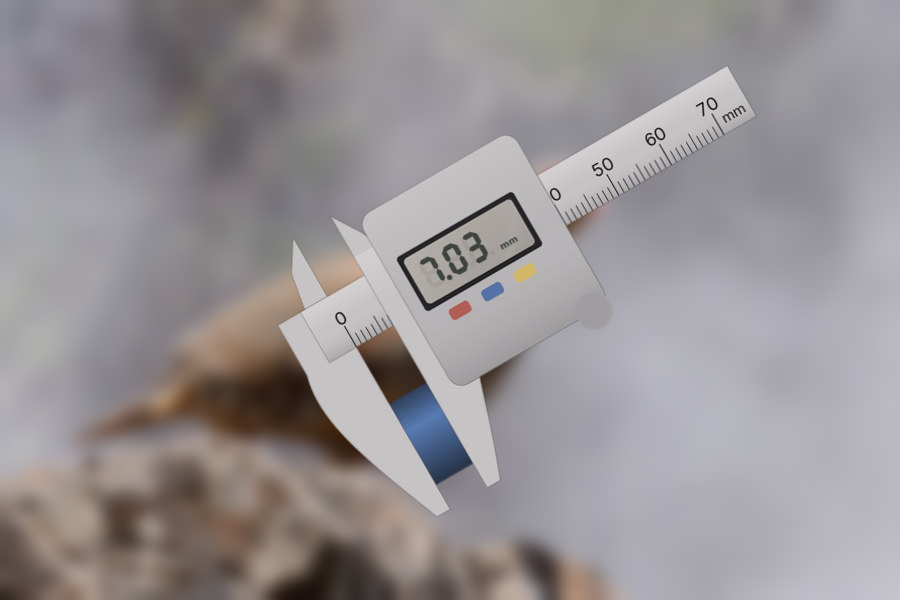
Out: value=7.03 unit=mm
